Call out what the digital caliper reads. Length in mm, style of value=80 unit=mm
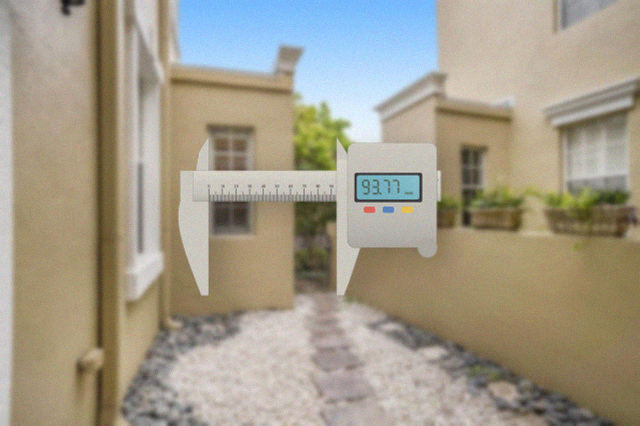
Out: value=93.77 unit=mm
